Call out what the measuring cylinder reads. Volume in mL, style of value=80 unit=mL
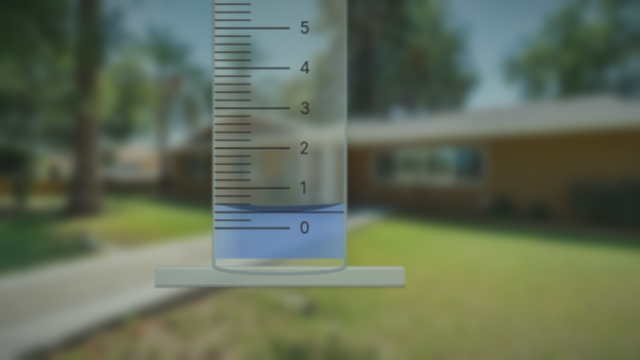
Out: value=0.4 unit=mL
